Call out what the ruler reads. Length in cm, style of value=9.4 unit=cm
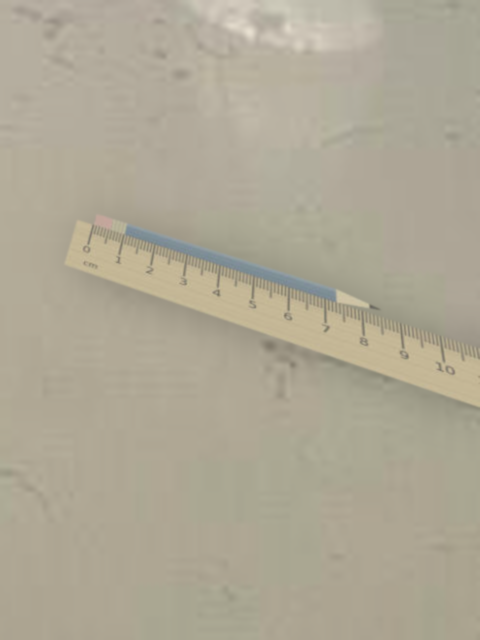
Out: value=8.5 unit=cm
